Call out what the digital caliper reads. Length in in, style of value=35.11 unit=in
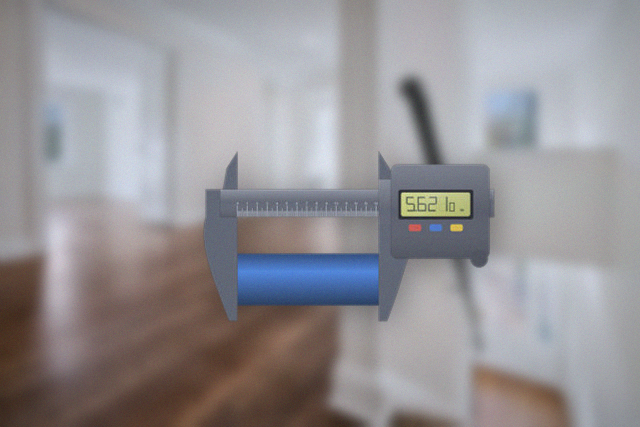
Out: value=5.6210 unit=in
